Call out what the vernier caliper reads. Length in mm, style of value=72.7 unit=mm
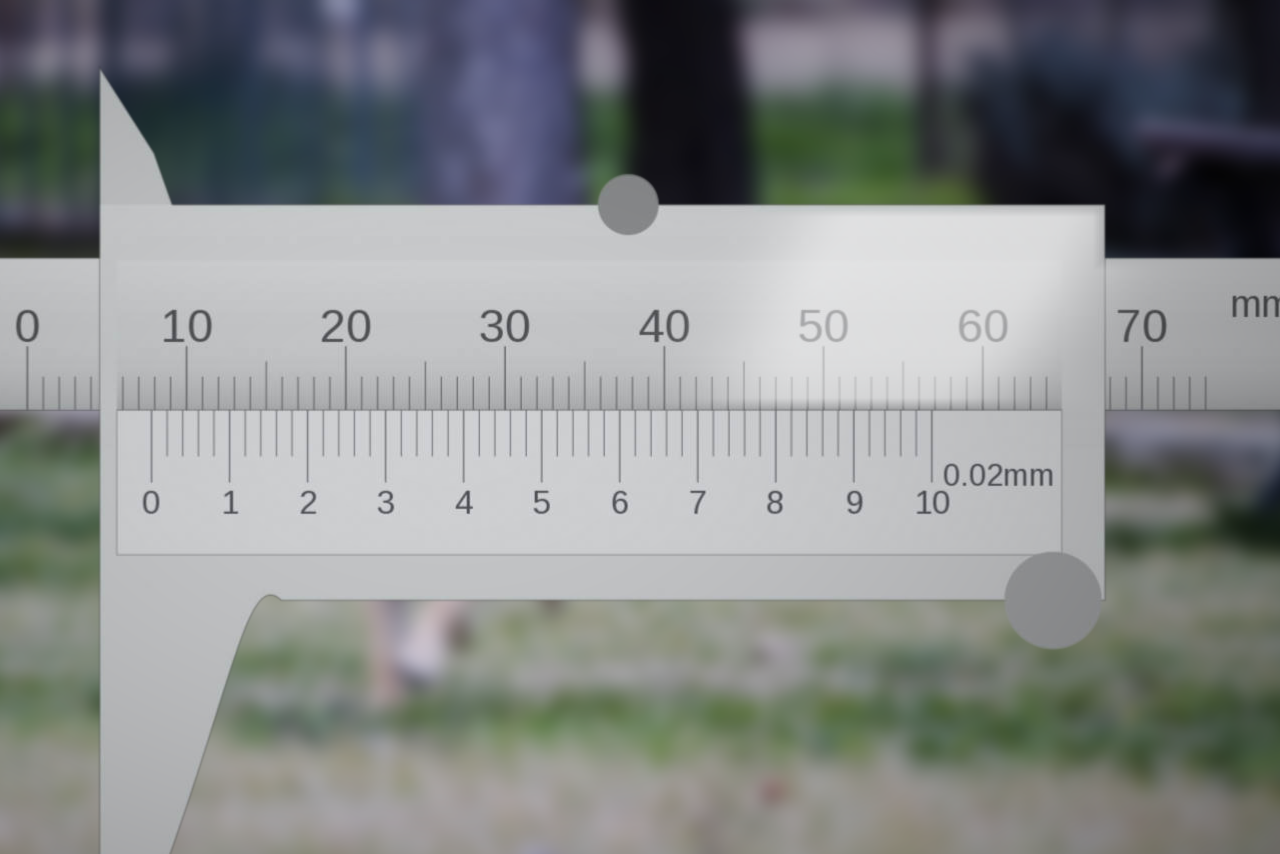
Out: value=7.8 unit=mm
